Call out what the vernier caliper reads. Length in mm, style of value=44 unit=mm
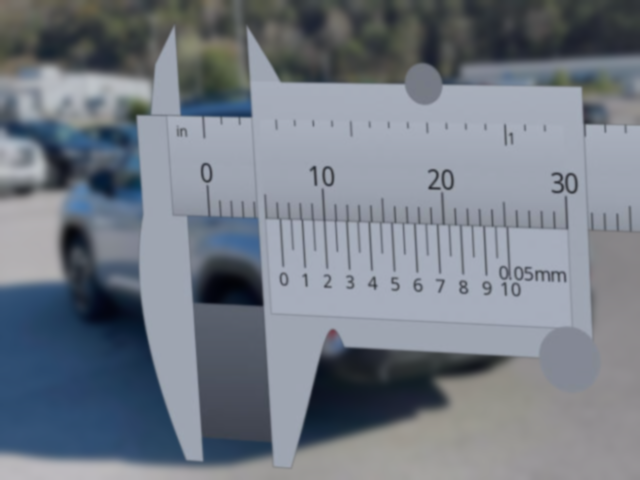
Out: value=6.2 unit=mm
